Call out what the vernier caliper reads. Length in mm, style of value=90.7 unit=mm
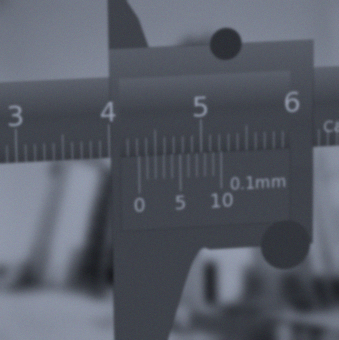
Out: value=43.2 unit=mm
